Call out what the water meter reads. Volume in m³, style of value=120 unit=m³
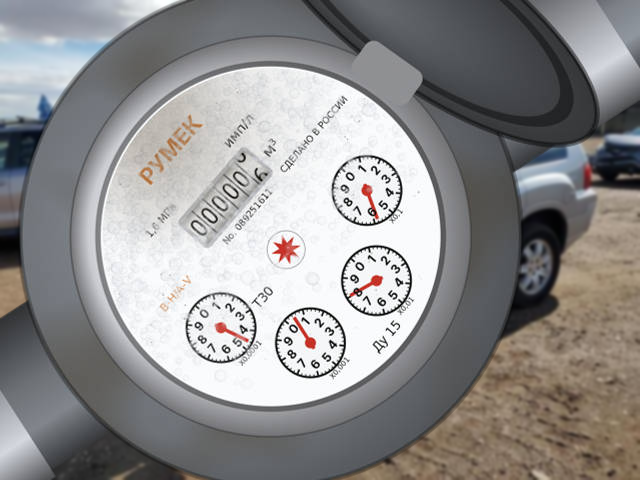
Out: value=5.5804 unit=m³
